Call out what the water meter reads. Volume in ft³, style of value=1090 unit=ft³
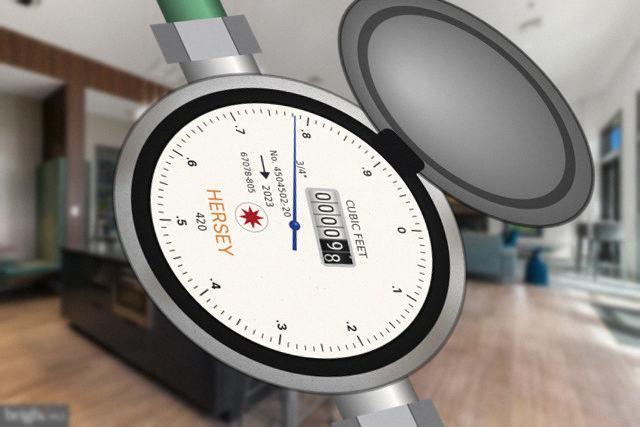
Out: value=97.78 unit=ft³
